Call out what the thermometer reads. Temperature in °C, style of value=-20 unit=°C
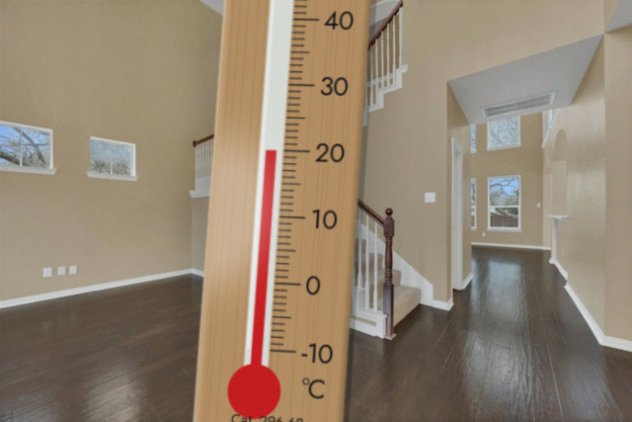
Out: value=20 unit=°C
